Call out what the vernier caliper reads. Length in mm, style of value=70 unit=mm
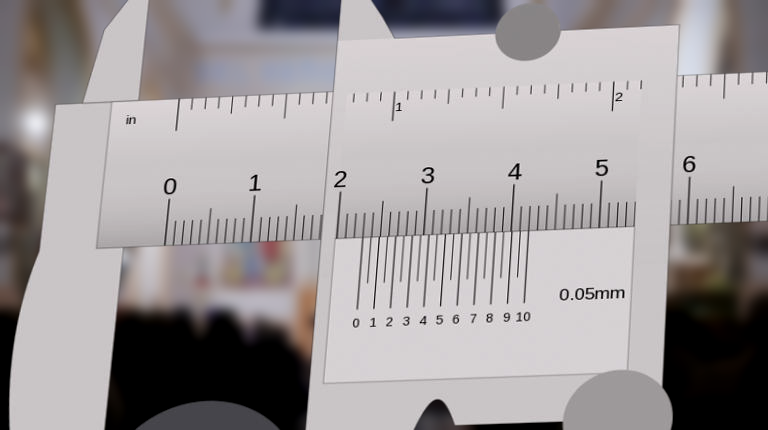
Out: value=23.0 unit=mm
